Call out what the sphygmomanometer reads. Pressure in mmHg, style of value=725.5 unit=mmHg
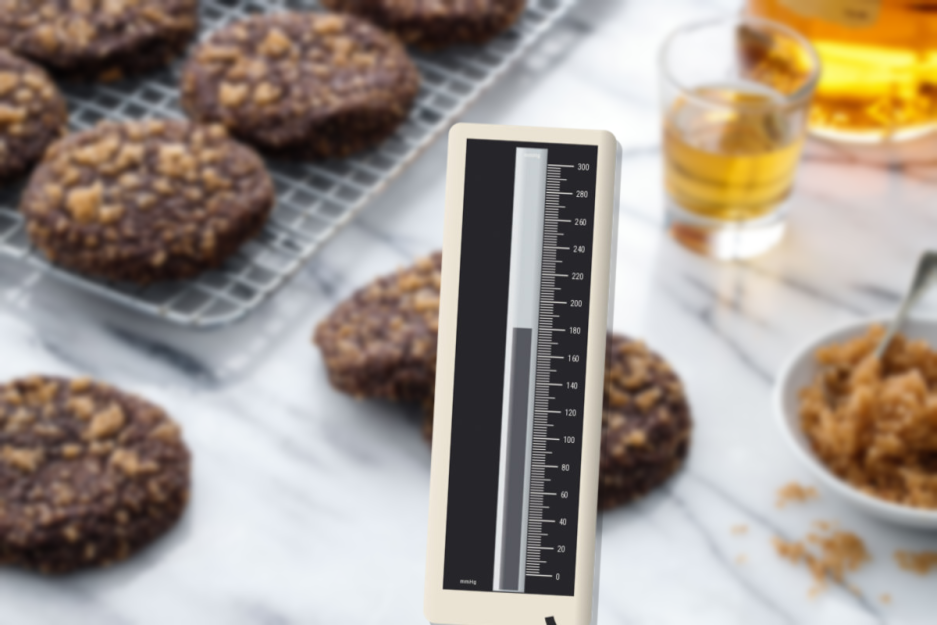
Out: value=180 unit=mmHg
